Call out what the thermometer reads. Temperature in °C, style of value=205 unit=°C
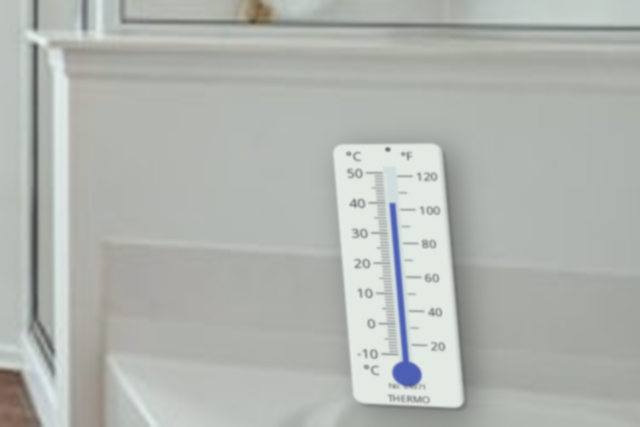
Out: value=40 unit=°C
